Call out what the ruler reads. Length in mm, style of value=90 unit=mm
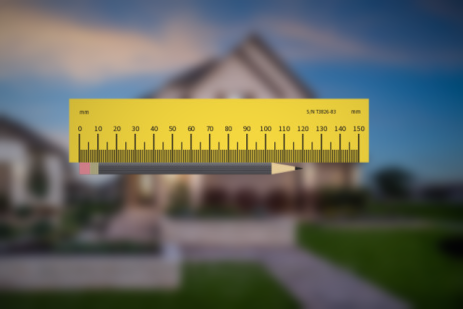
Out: value=120 unit=mm
